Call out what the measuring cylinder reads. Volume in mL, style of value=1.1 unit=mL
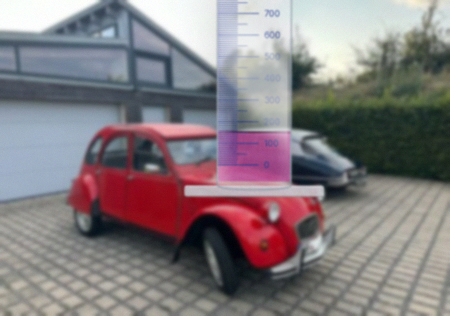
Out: value=150 unit=mL
